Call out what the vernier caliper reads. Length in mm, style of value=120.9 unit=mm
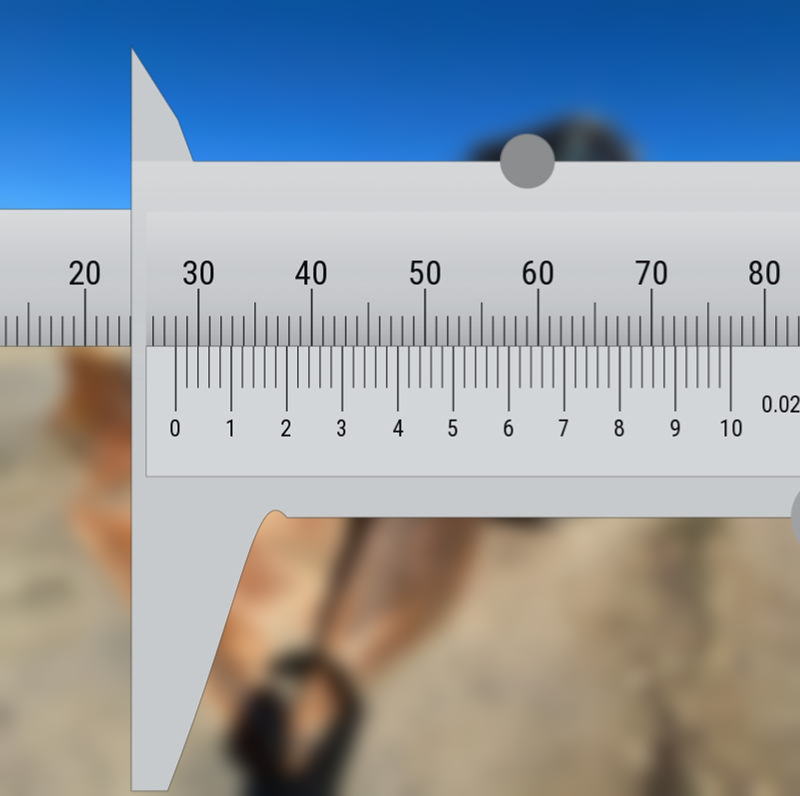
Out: value=28.0 unit=mm
